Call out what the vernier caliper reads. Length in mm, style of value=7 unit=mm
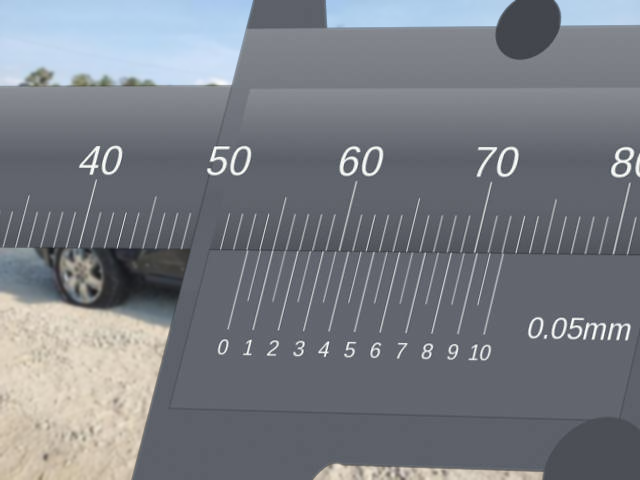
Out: value=53.1 unit=mm
